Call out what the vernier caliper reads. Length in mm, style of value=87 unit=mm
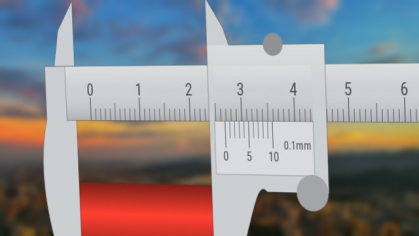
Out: value=26.8 unit=mm
